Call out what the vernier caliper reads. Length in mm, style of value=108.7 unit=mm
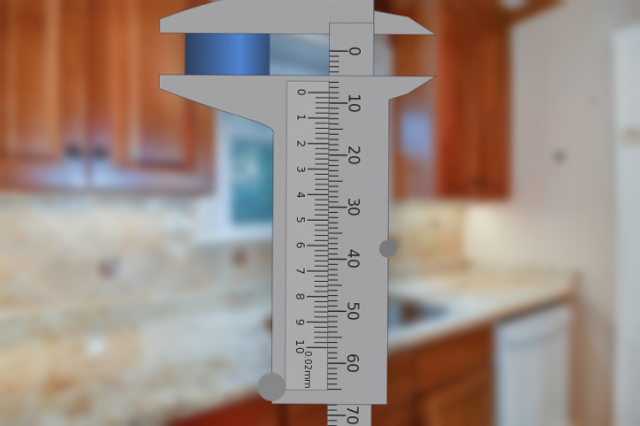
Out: value=8.0 unit=mm
